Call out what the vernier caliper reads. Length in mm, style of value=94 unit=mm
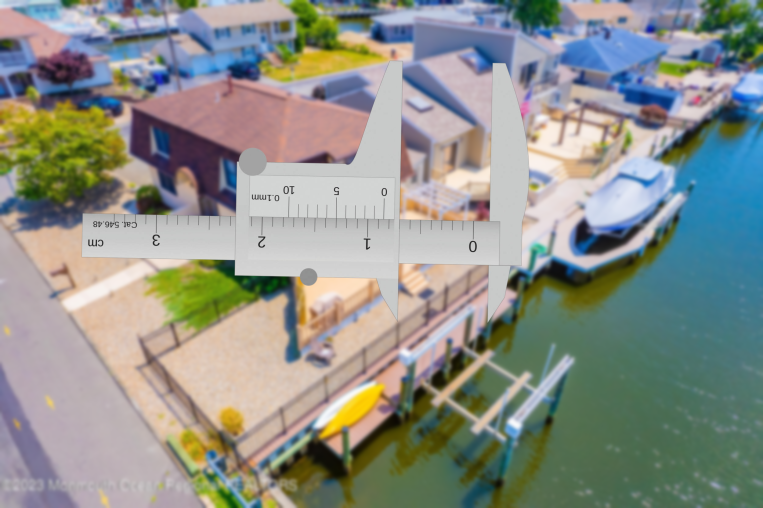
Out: value=8.5 unit=mm
